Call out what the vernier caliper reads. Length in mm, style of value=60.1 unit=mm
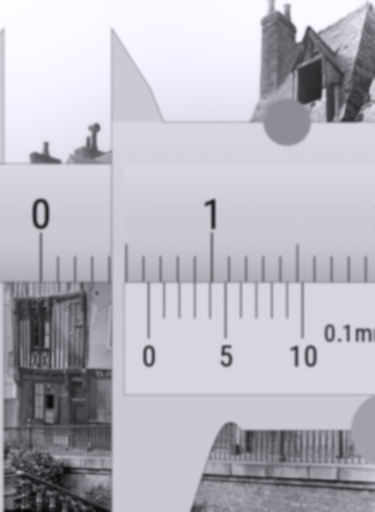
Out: value=6.3 unit=mm
